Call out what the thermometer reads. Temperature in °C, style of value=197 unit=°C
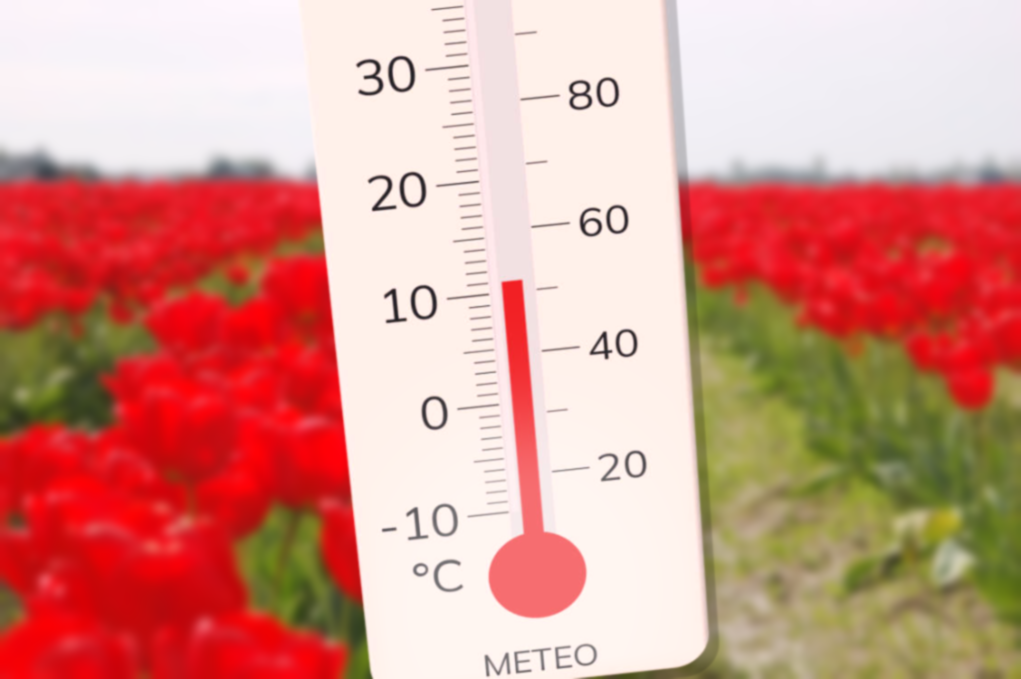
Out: value=11 unit=°C
